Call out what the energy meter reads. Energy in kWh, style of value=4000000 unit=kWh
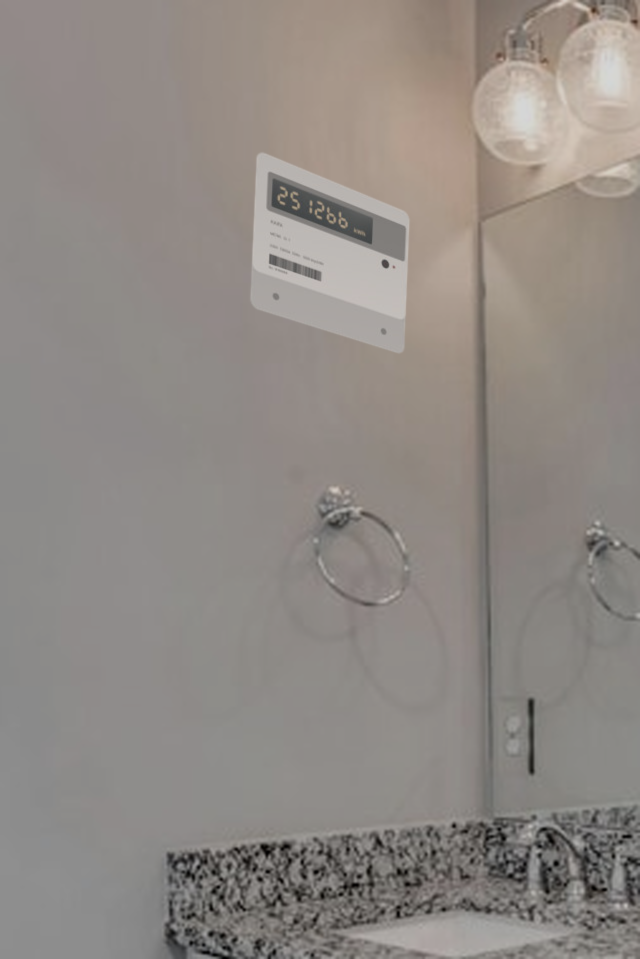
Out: value=251266 unit=kWh
